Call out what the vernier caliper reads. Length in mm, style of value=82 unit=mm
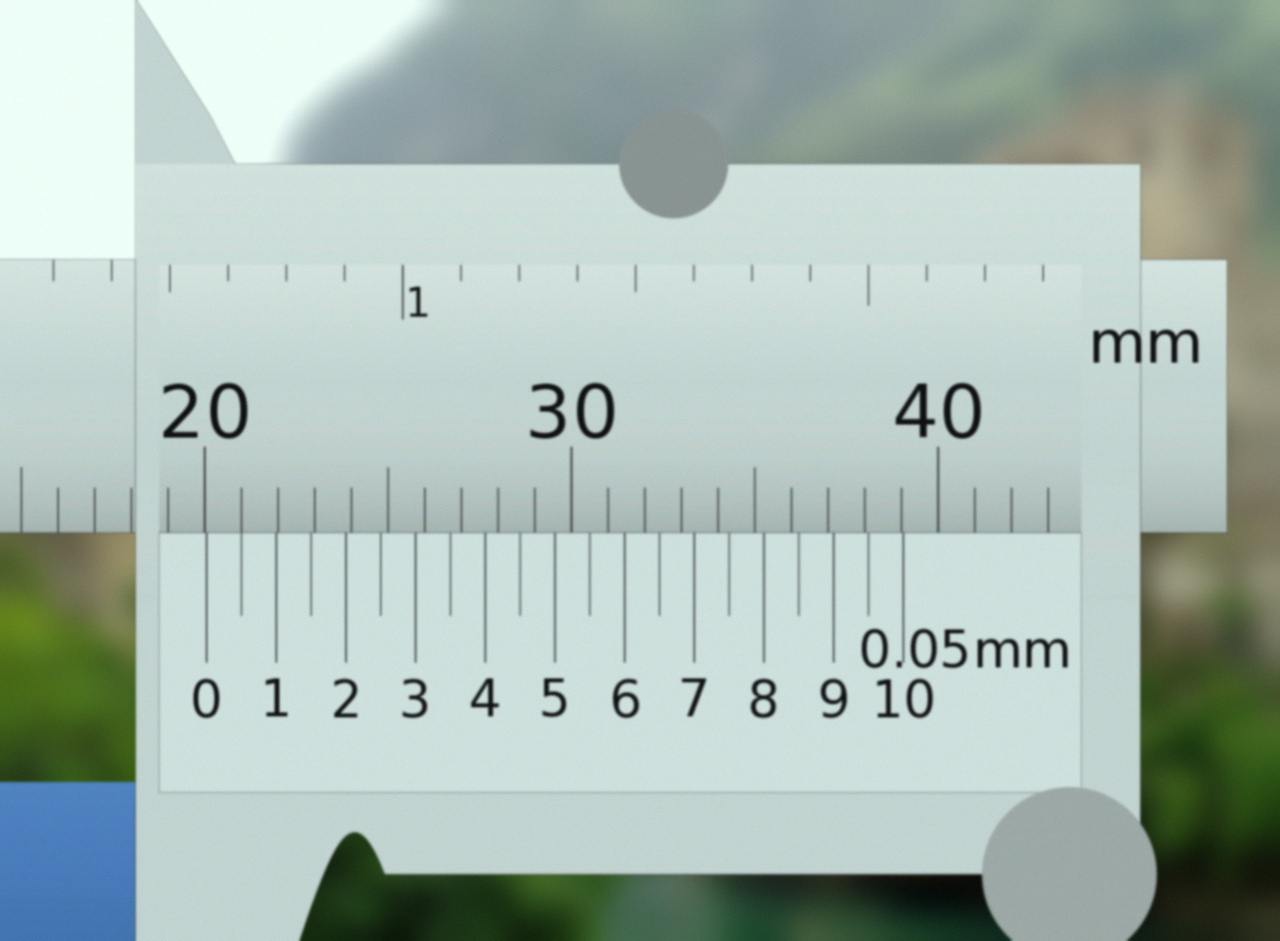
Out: value=20.05 unit=mm
